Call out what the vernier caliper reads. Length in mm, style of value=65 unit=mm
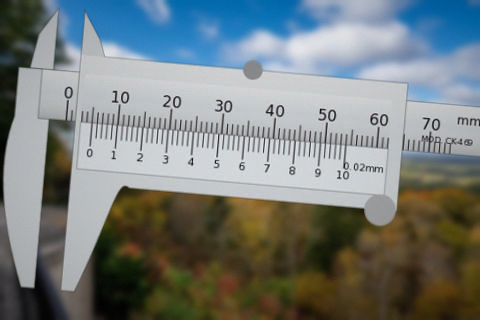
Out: value=5.0 unit=mm
